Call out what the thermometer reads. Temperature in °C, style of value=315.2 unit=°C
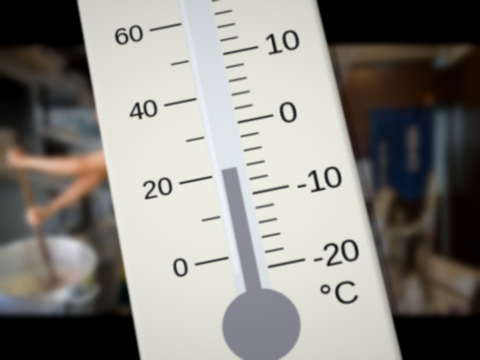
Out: value=-6 unit=°C
